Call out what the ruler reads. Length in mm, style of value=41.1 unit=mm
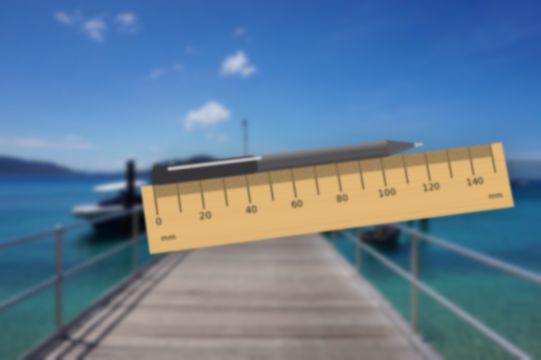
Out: value=120 unit=mm
